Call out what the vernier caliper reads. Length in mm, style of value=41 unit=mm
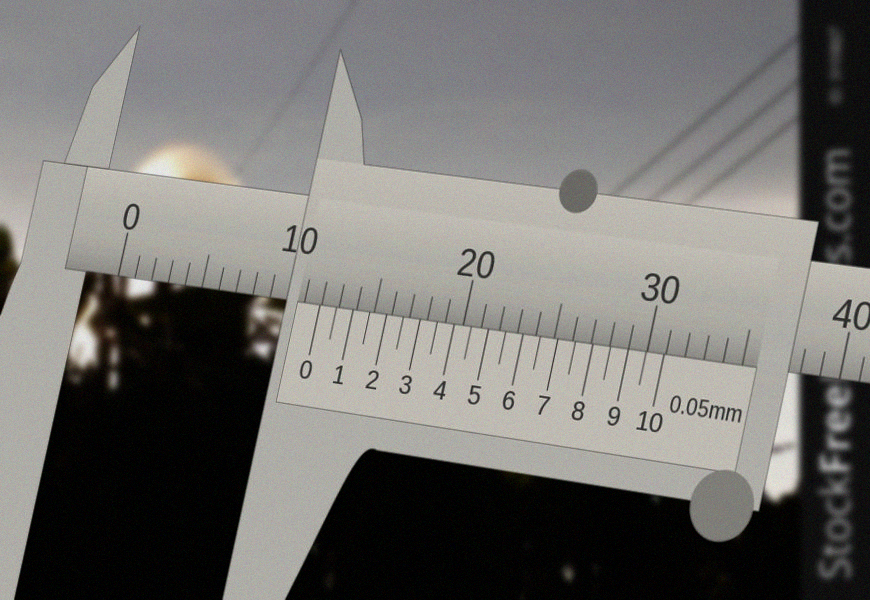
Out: value=11.9 unit=mm
